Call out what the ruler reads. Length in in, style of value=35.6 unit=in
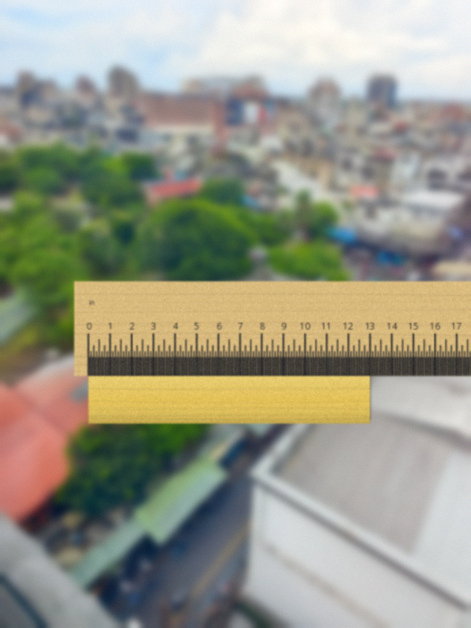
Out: value=13 unit=in
